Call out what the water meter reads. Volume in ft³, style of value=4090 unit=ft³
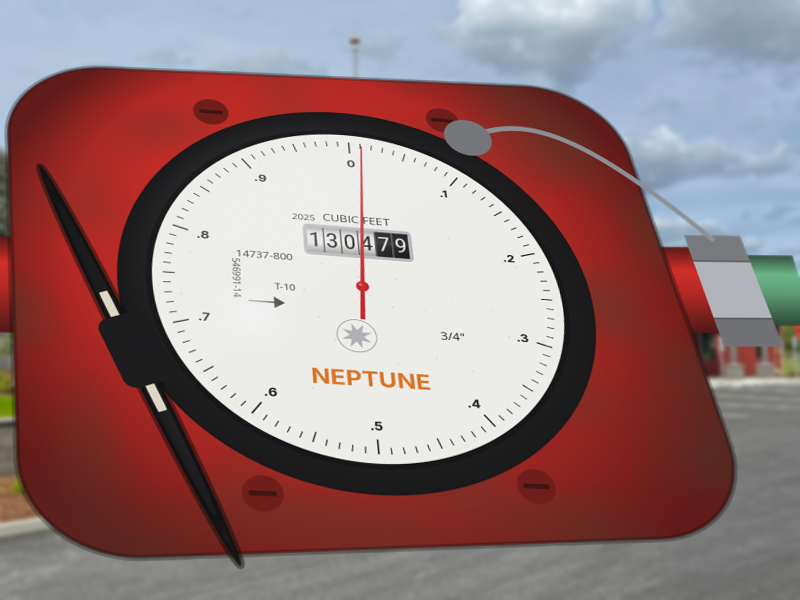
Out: value=130479.01 unit=ft³
